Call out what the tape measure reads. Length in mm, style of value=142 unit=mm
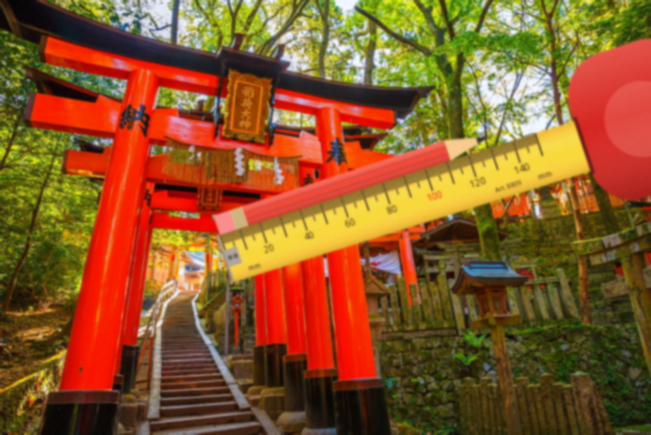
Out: value=130 unit=mm
